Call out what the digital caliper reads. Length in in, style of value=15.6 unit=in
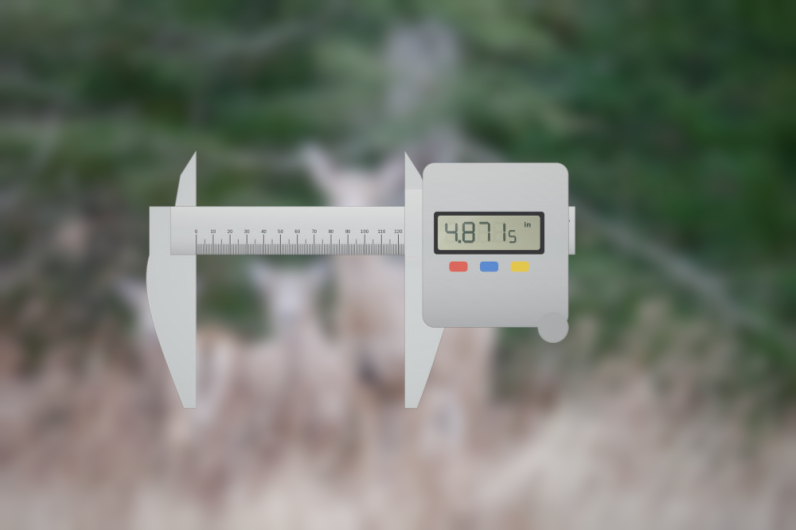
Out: value=4.8715 unit=in
